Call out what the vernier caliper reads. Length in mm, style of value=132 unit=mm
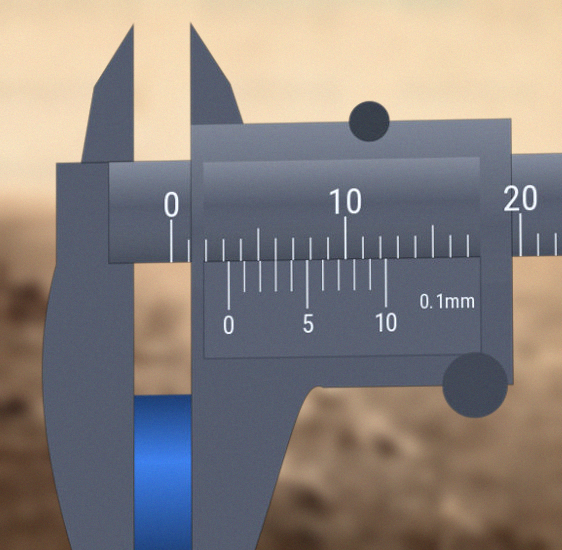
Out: value=3.3 unit=mm
